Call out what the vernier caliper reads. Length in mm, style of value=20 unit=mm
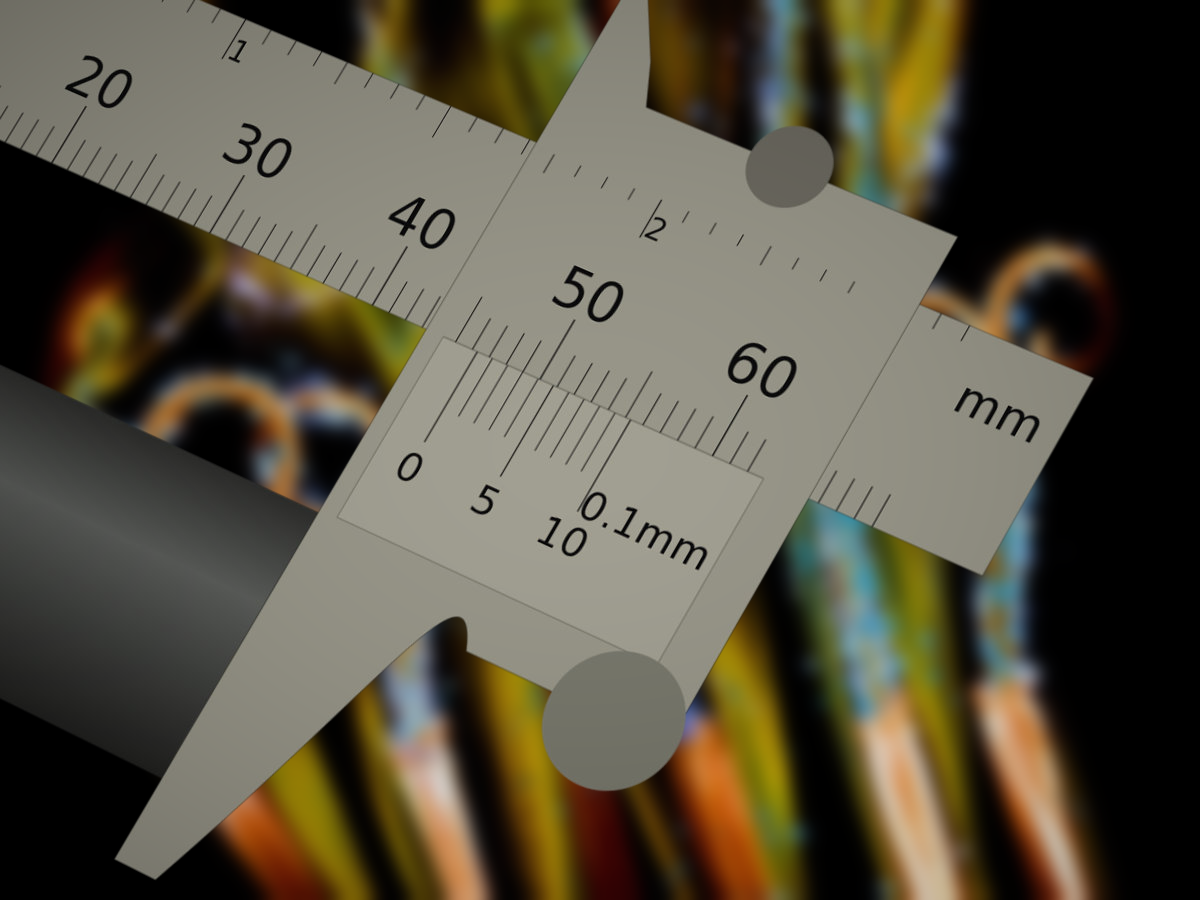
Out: value=46.3 unit=mm
